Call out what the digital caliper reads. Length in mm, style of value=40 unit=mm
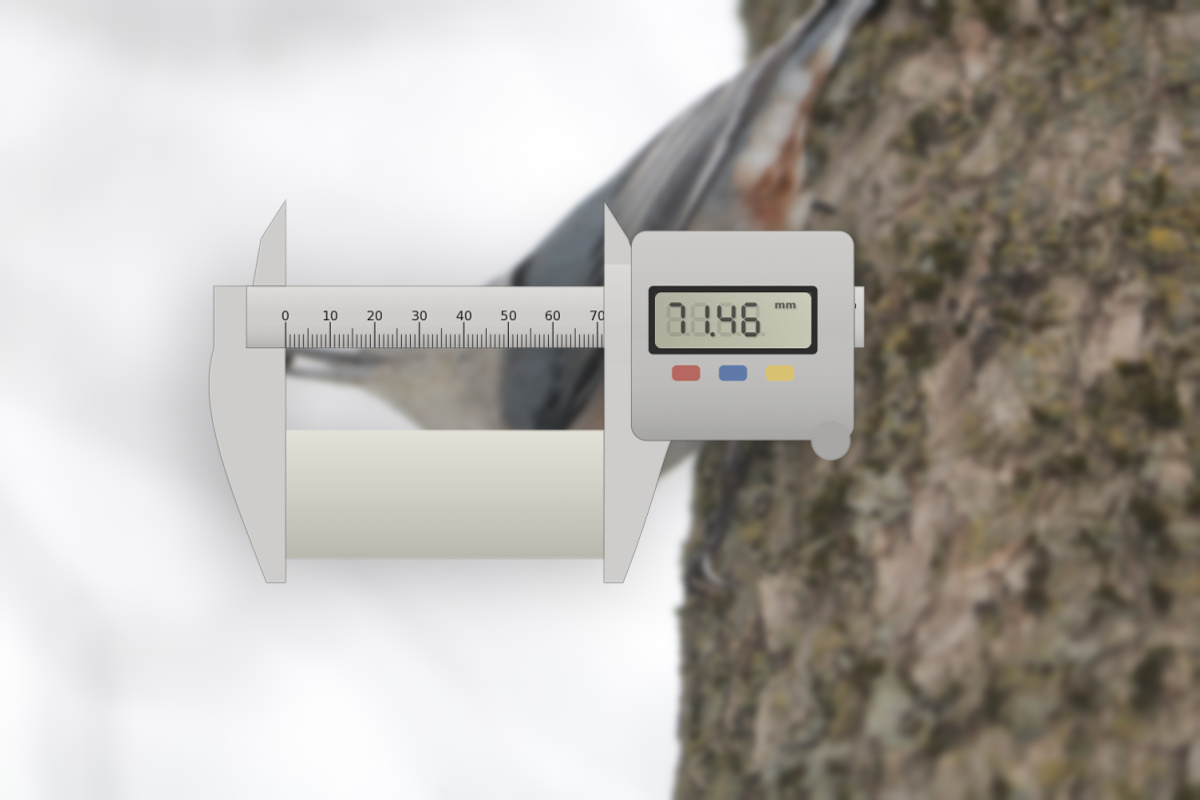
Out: value=71.46 unit=mm
